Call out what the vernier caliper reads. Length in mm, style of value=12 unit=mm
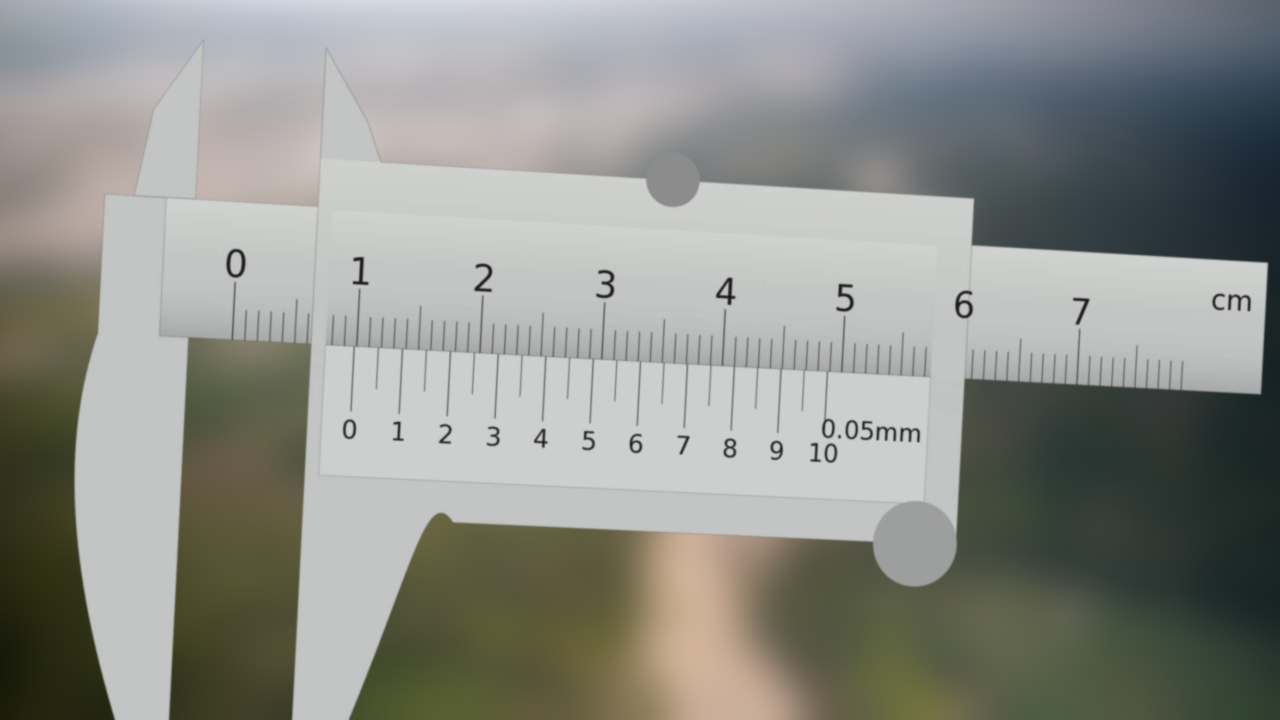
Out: value=9.8 unit=mm
